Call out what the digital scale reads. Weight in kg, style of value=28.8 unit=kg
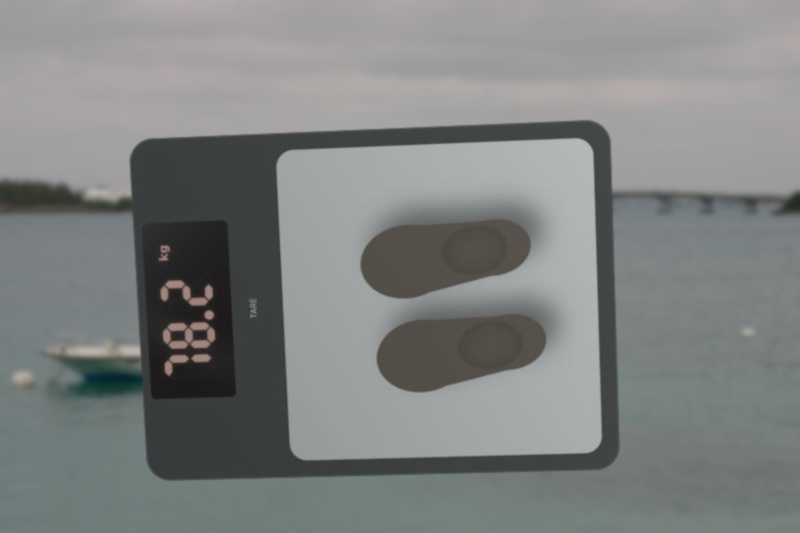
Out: value=78.2 unit=kg
